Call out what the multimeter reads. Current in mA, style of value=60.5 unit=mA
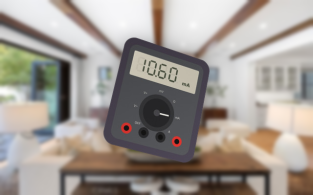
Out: value=10.60 unit=mA
